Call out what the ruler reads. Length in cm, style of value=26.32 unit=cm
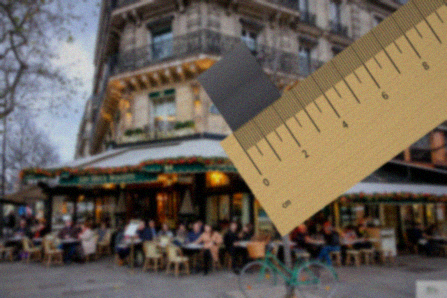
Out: value=2.5 unit=cm
